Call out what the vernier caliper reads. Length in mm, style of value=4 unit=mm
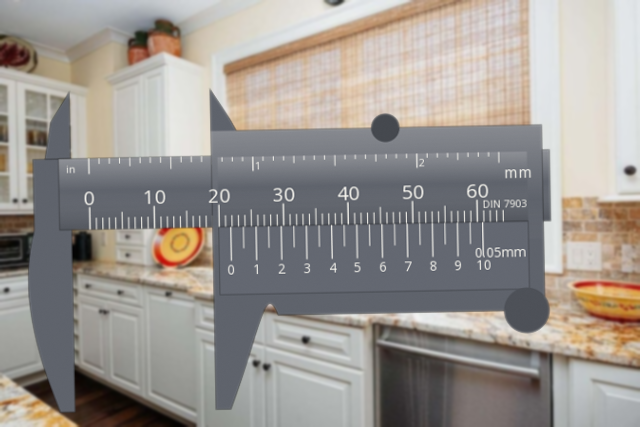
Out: value=21.8 unit=mm
